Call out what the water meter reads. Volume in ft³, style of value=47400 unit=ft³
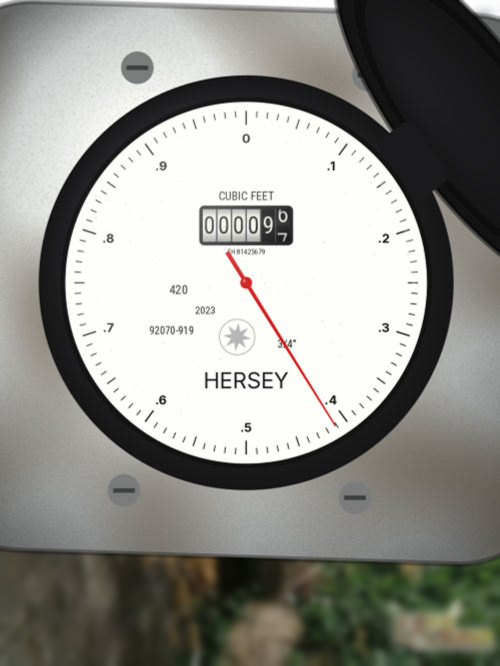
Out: value=96.41 unit=ft³
